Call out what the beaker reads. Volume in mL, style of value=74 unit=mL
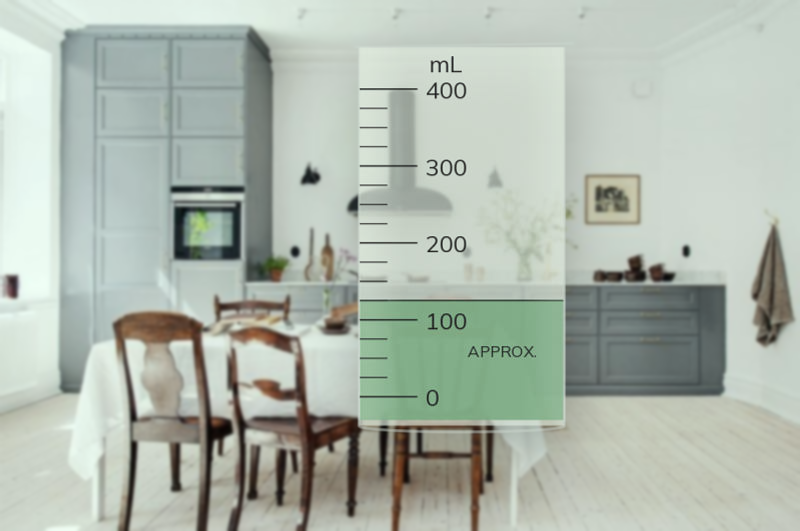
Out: value=125 unit=mL
